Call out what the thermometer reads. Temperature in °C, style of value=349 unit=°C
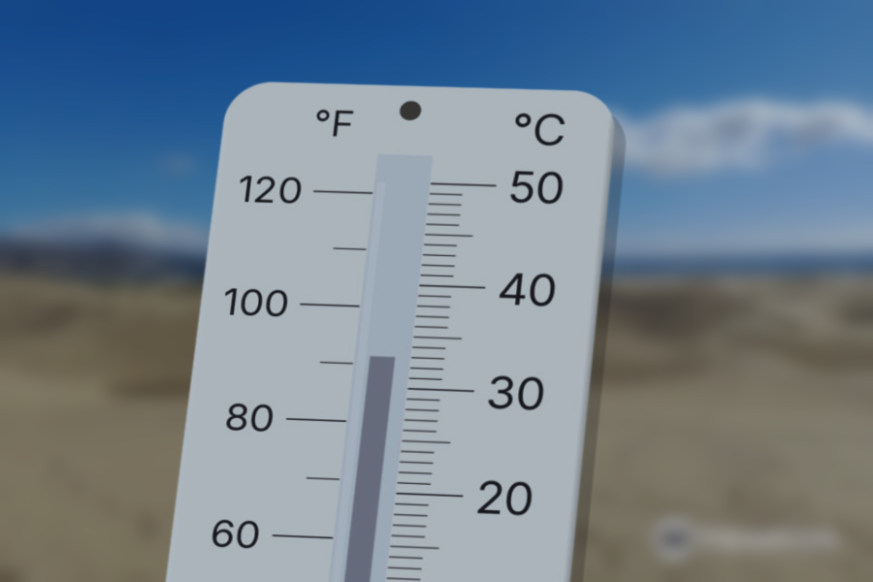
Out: value=33 unit=°C
